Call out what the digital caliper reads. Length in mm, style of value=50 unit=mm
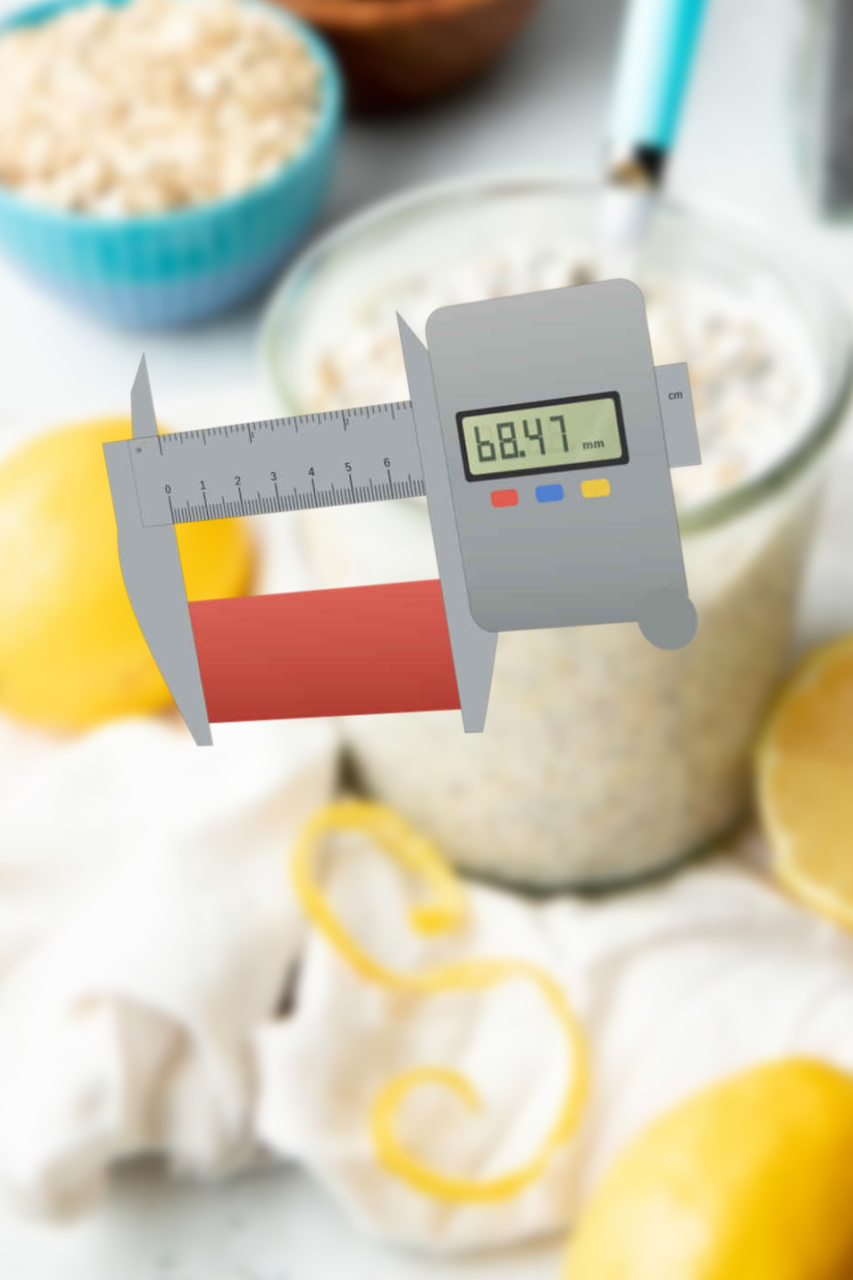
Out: value=68.47 unit=mm
